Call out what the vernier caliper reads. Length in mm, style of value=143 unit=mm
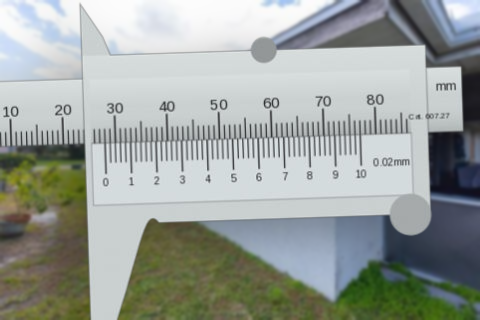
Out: value=28.0 unit=mm
